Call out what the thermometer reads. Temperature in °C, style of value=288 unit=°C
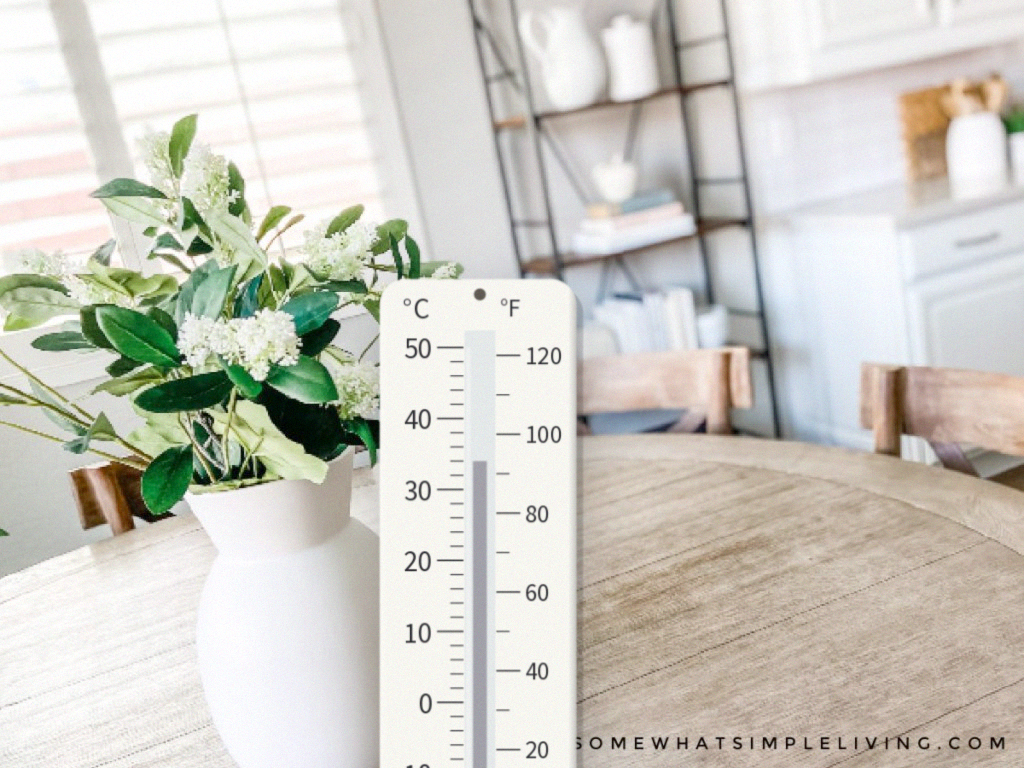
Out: value=34 unit=°C
